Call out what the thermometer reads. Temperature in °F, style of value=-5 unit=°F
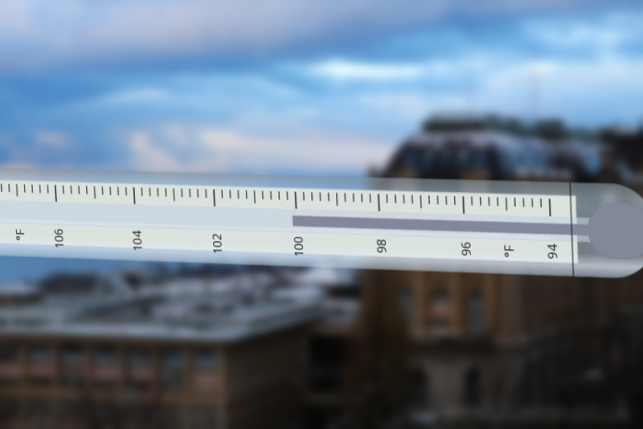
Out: value=100.1 unit=°F
